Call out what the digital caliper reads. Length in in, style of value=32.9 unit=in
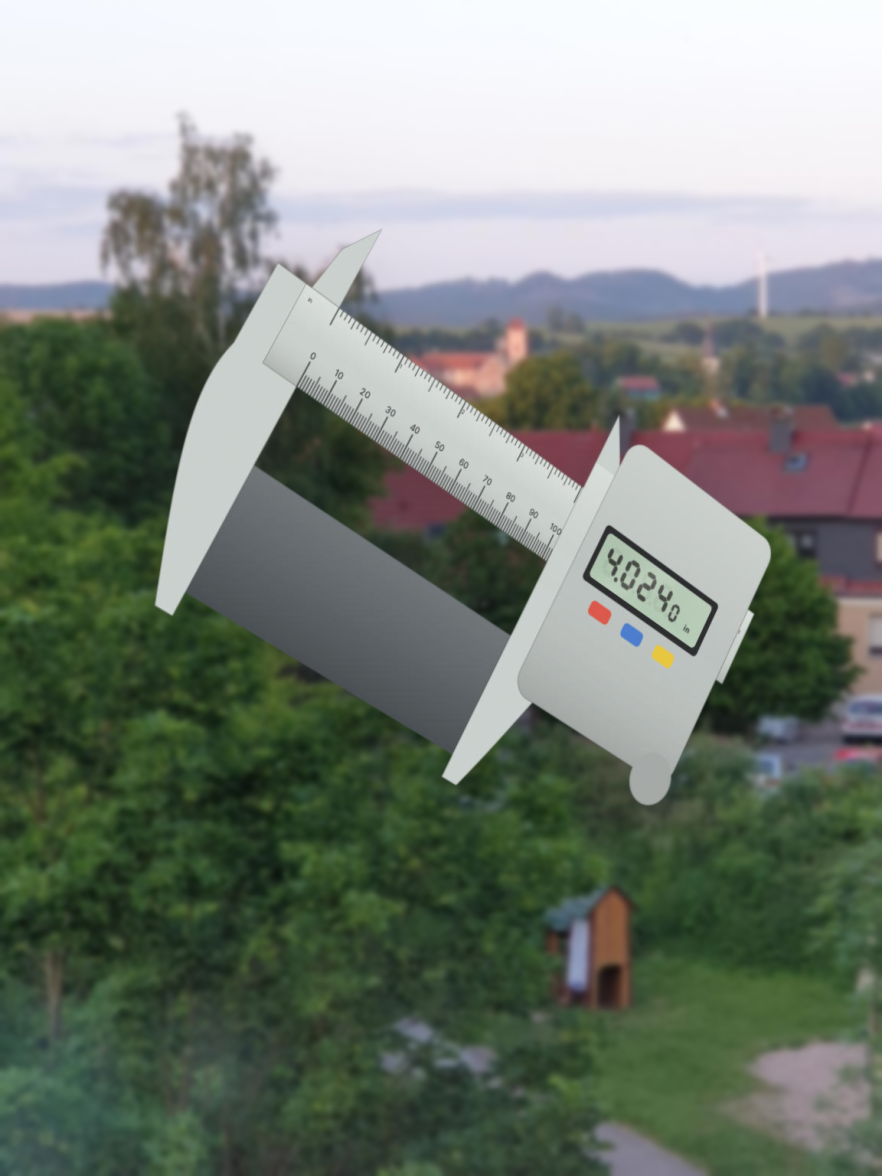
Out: value=4.0240 unit=in
